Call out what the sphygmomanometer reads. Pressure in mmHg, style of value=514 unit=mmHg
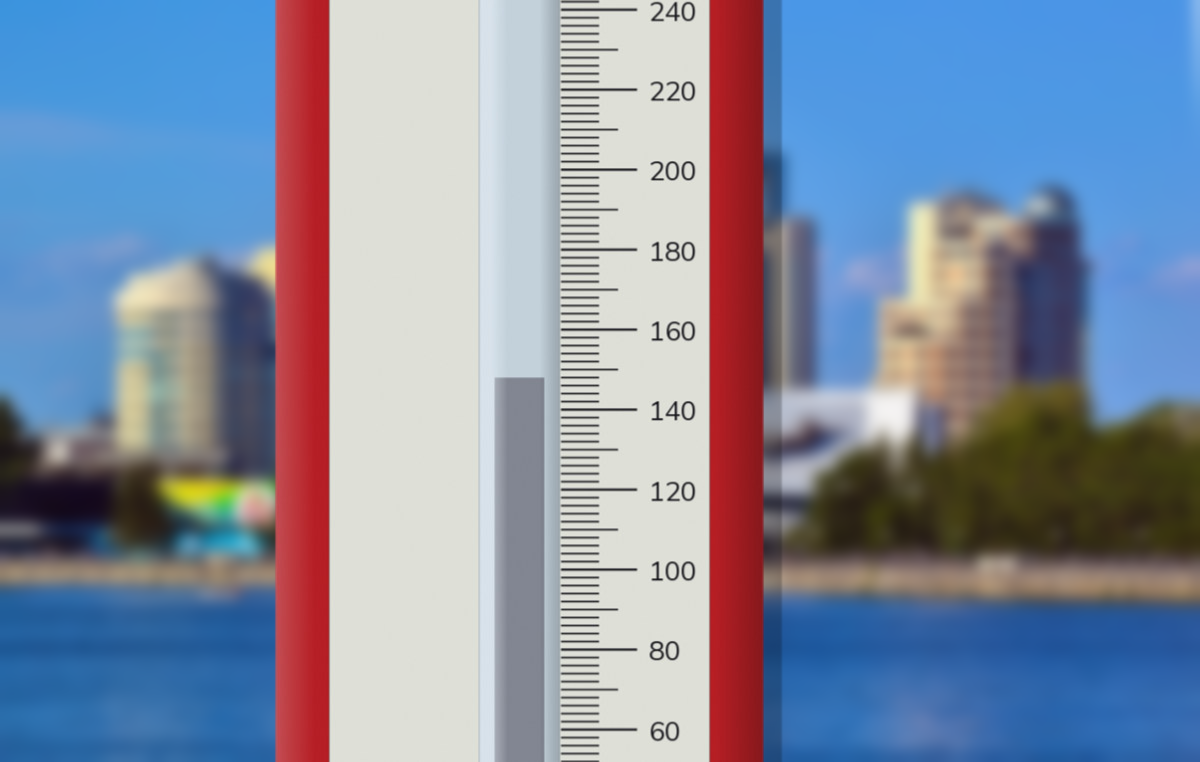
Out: value=148 unit=mmHg
